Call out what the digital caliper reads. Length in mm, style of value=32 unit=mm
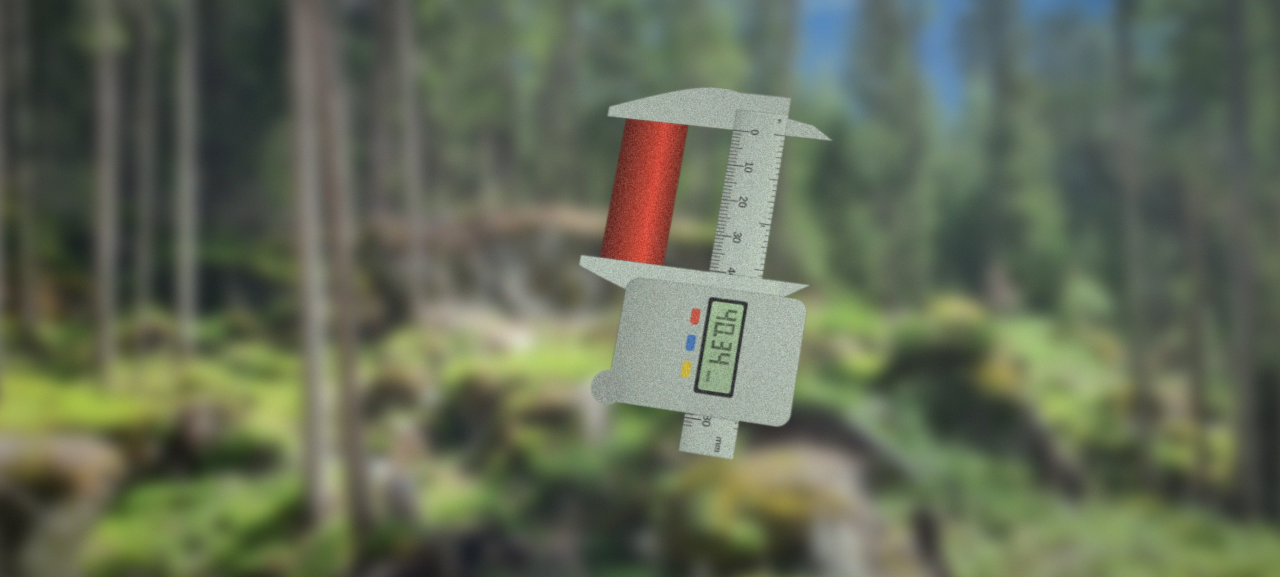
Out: value=40.34 unit=mm
